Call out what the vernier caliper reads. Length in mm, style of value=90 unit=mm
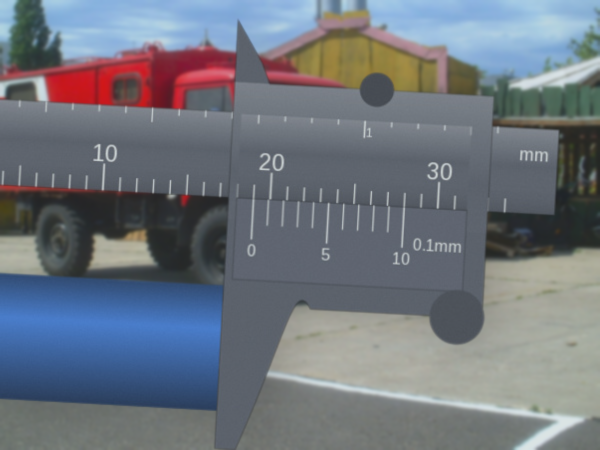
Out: value=19.0 unit=mm
